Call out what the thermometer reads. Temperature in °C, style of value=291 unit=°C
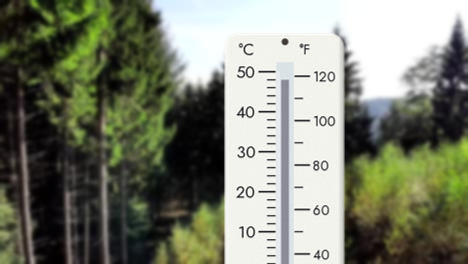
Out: value=48 unit=°C
